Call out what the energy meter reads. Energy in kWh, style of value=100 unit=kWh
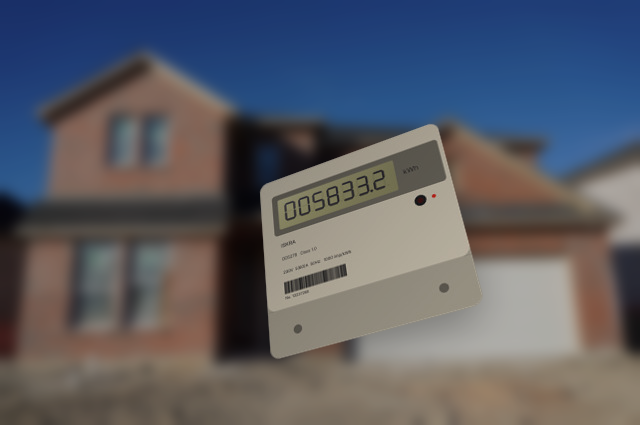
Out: value=5833.2 unit=kWh
